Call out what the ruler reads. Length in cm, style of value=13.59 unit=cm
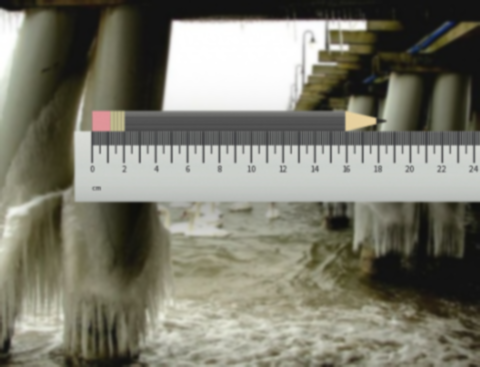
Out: value=18.5 unit=cm
